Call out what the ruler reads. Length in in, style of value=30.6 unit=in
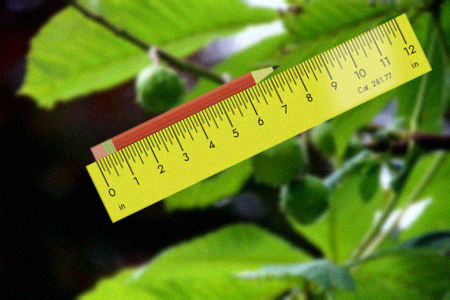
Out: value=7.5 unit=in
